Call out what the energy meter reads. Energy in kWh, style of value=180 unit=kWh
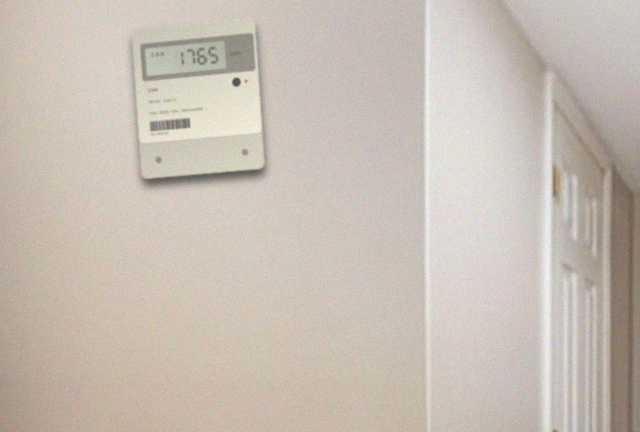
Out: value=1765 unit=kWh
